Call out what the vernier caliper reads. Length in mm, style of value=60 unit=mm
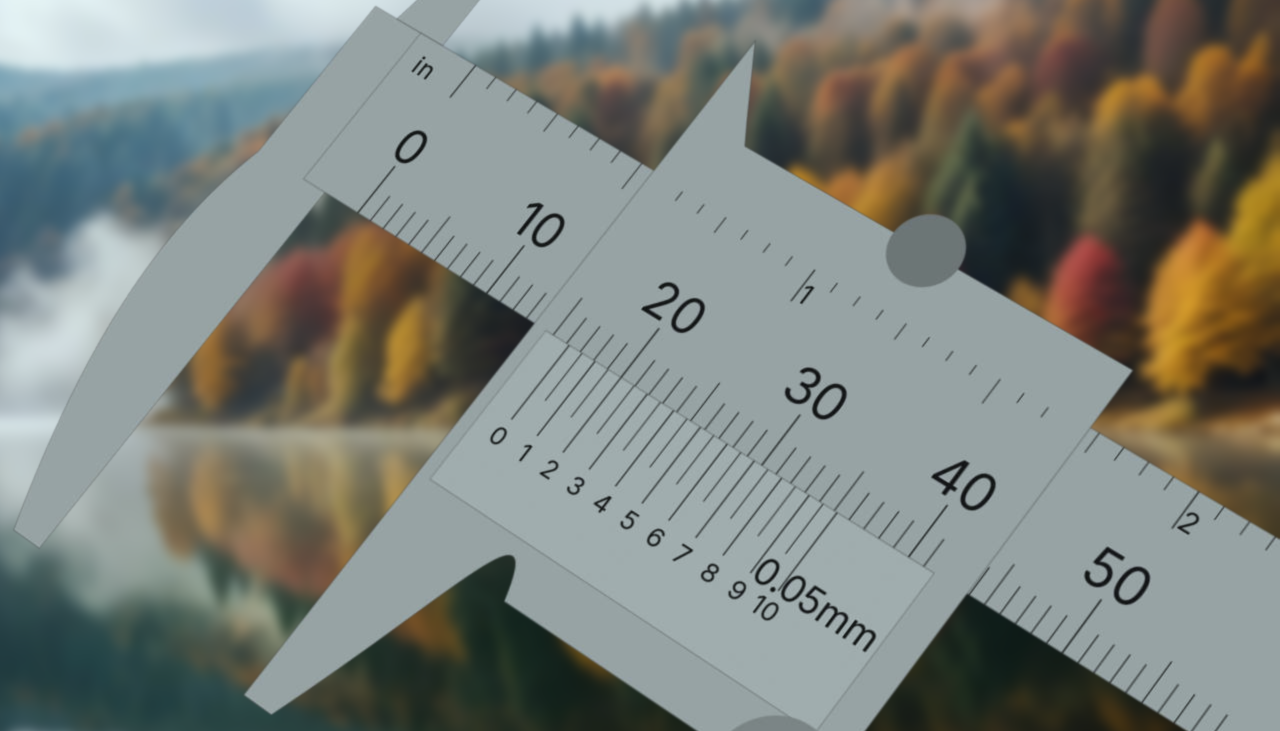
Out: value=16.2 unit=mm
